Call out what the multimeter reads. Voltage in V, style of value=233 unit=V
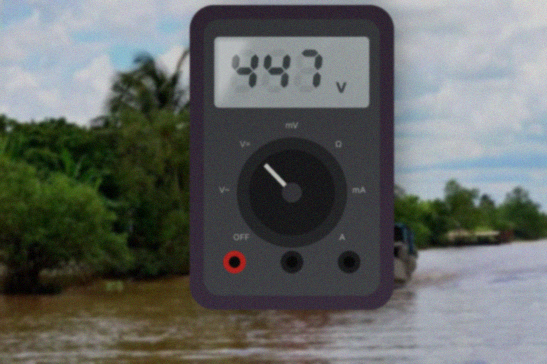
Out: value=447 unit=V
